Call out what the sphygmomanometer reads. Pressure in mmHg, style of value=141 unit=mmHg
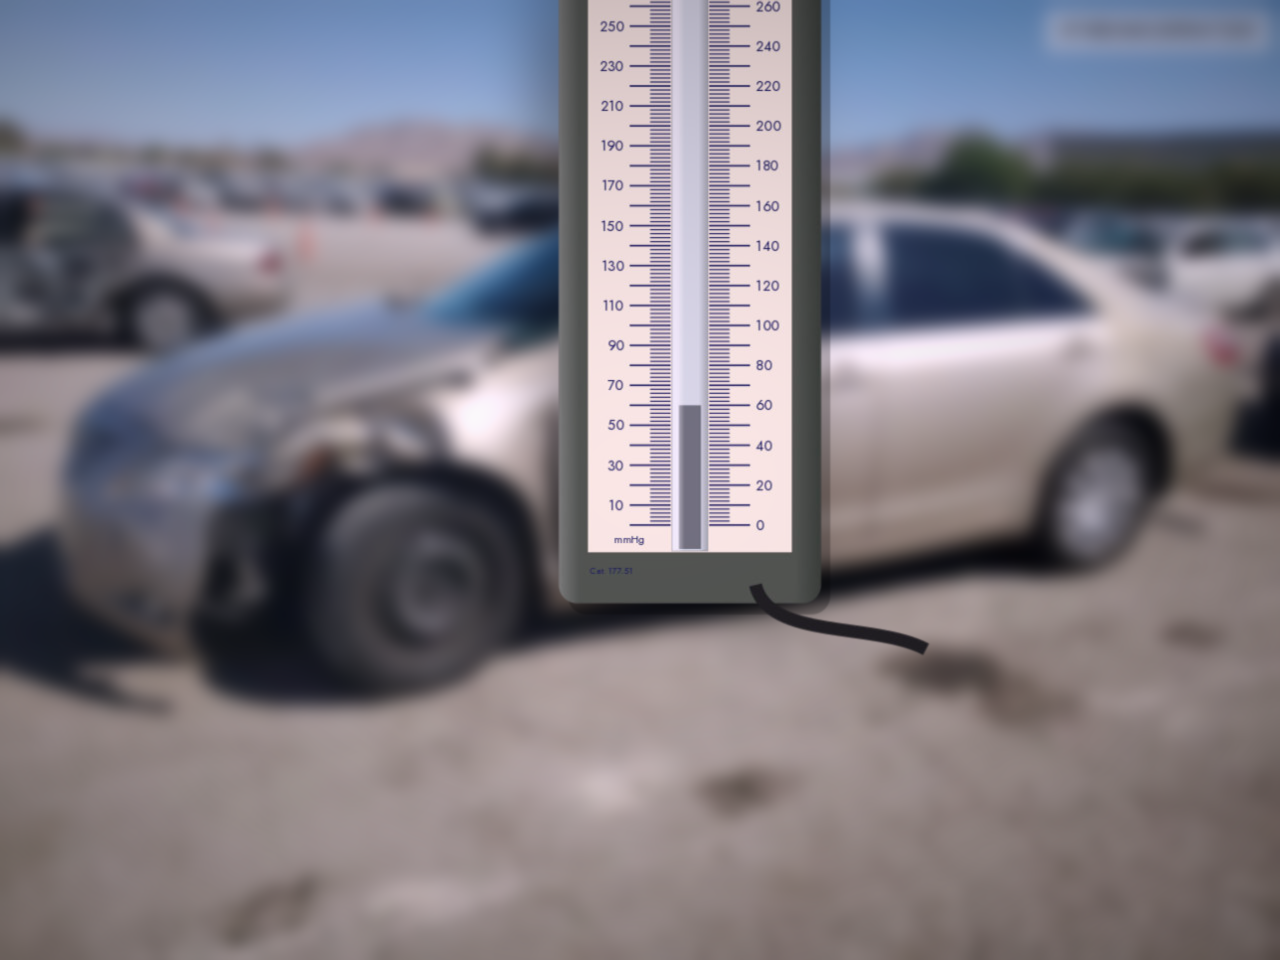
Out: value=60 unit=mmHg
